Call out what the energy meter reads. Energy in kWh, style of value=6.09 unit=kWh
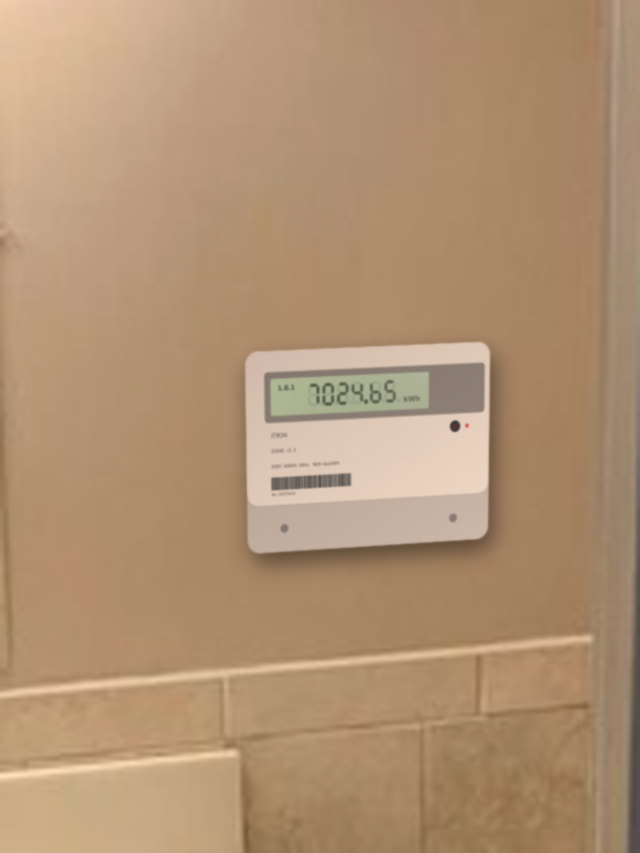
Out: value=7024.65 unit=kWh
